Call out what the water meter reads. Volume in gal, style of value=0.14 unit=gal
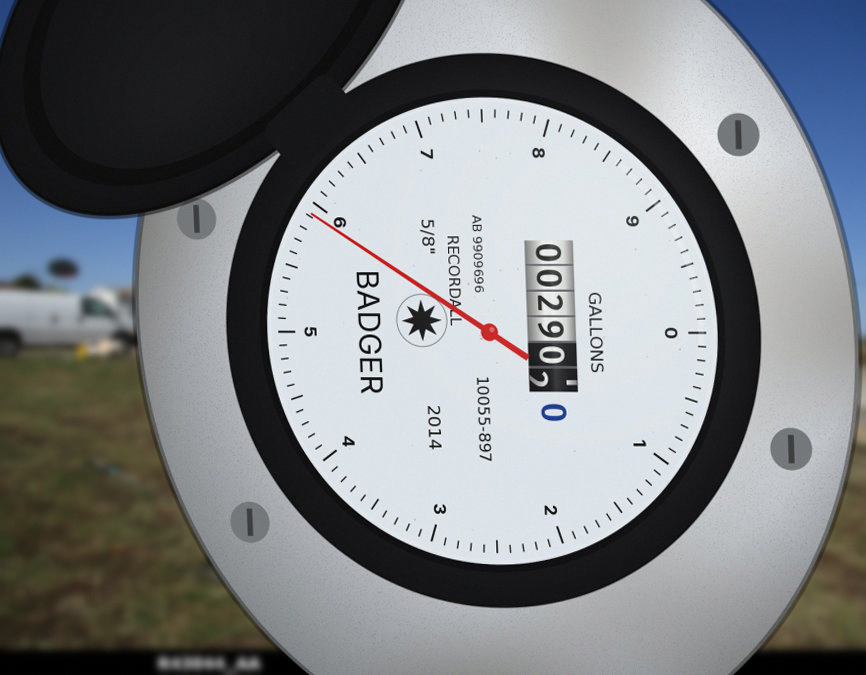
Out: value=29015.9 unit=gal
